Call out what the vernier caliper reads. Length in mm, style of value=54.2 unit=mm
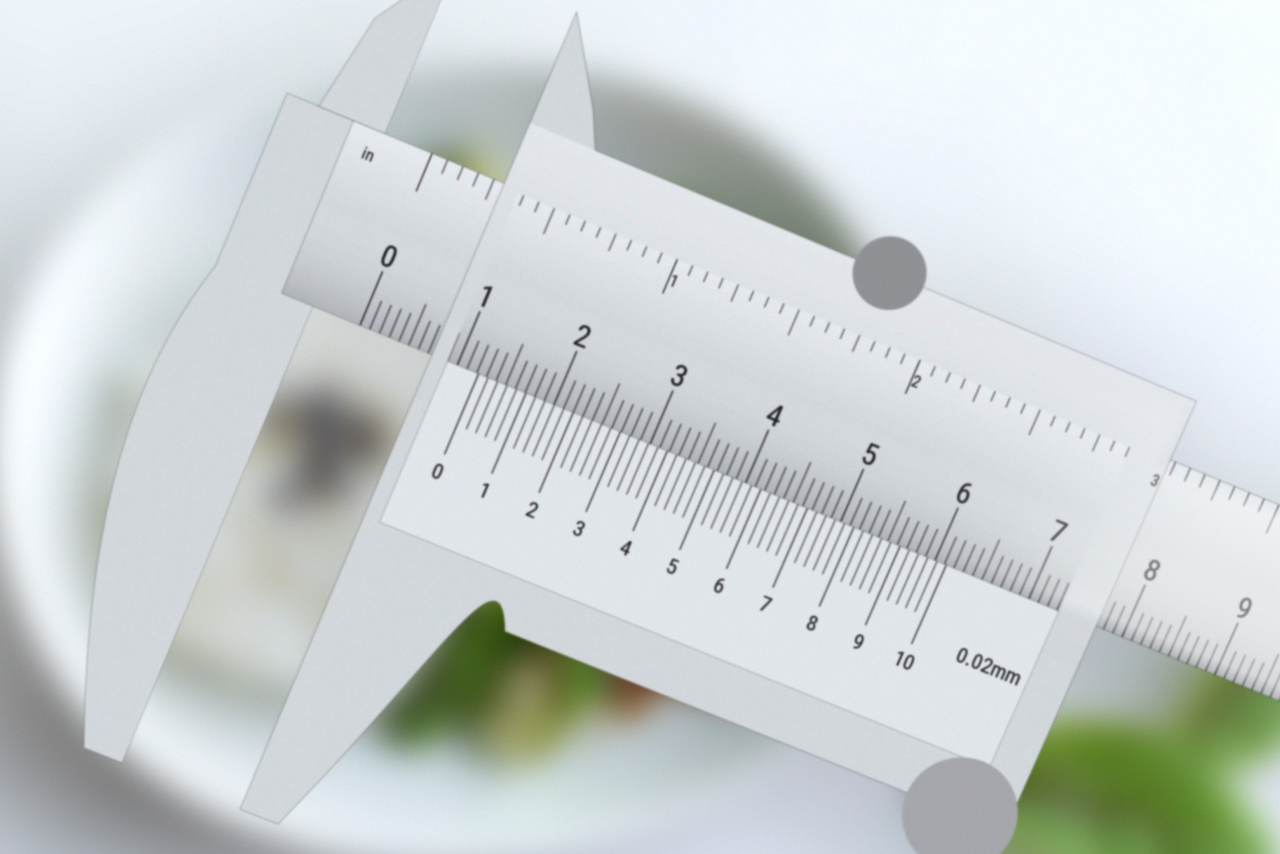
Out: value=12.2 unit=mm
